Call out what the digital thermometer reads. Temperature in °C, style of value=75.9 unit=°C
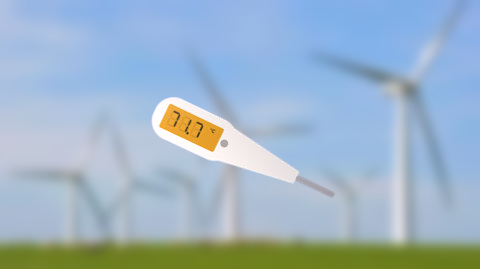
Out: value=71.7 unit=°C
